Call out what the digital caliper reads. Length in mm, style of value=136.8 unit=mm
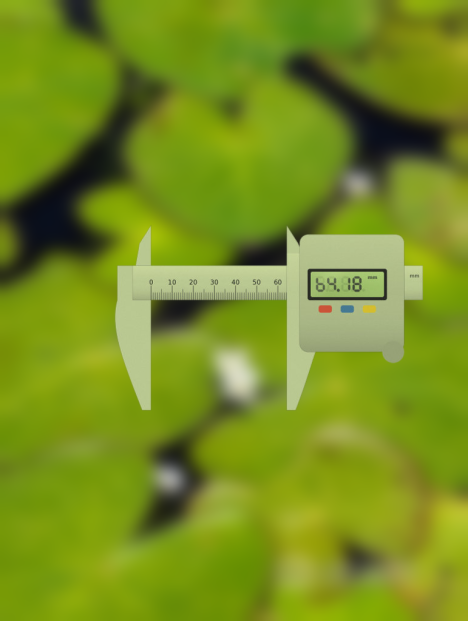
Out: value=64.18 unit=mm
